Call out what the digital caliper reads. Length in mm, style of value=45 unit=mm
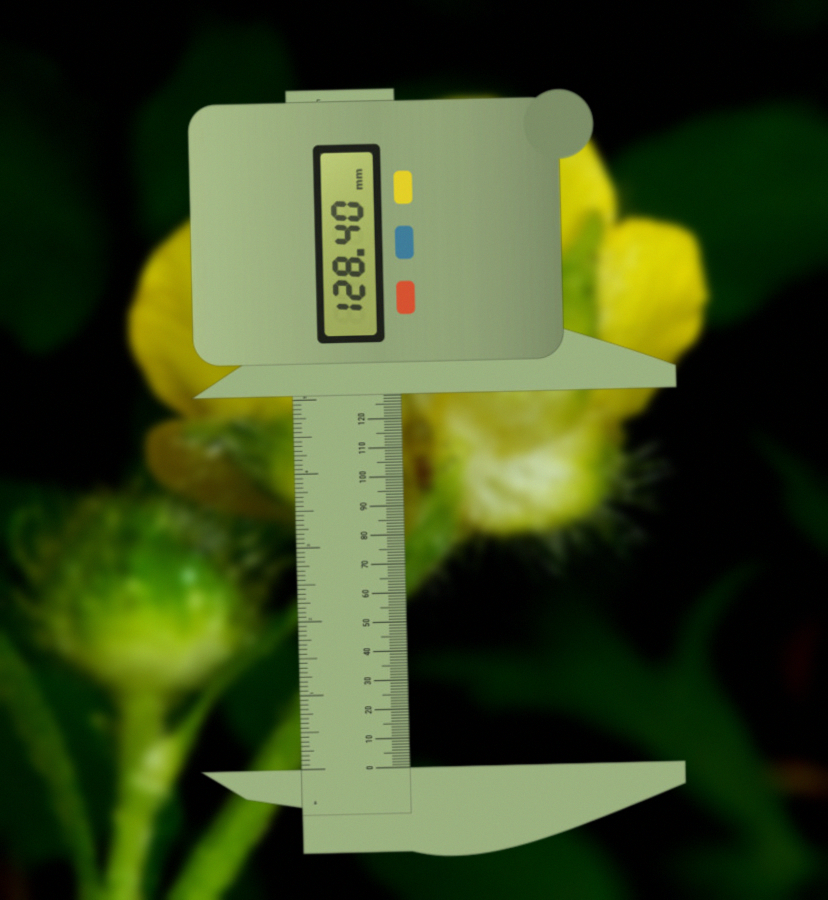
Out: value=128.40 unit=mm
